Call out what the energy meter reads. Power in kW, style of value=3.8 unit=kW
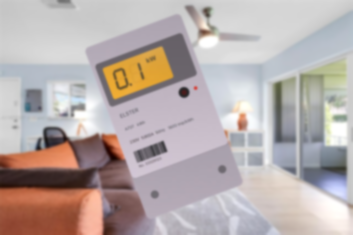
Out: value=0.1 unit=kW
